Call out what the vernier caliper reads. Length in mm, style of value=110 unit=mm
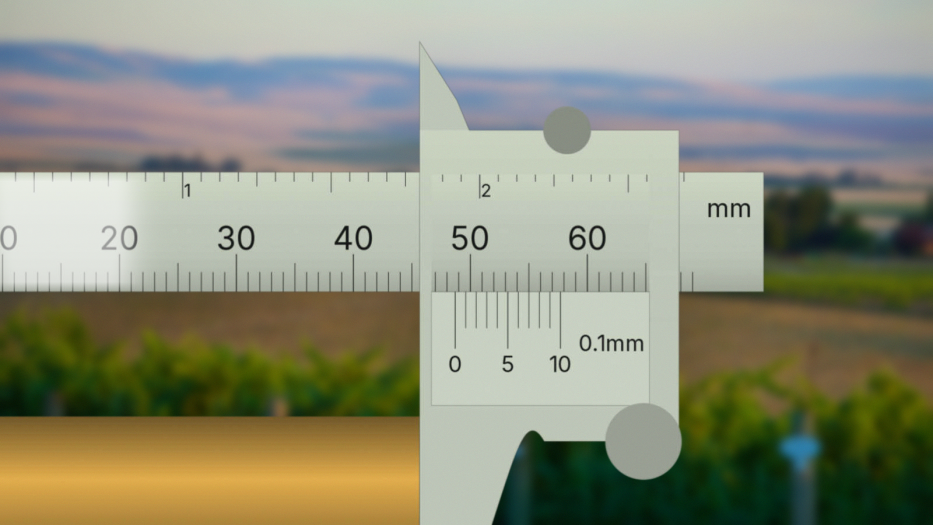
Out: value=48.7 unit=mm
